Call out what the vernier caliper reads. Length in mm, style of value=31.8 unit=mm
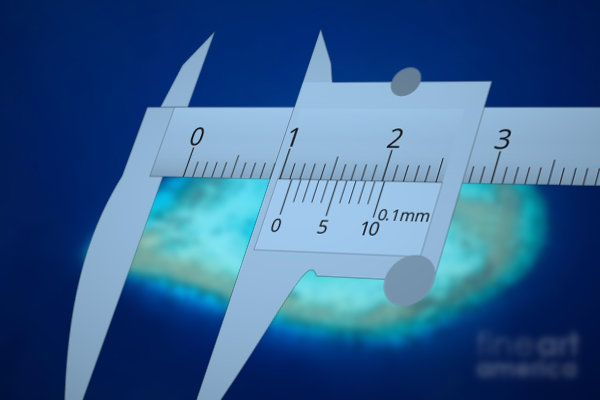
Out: value=11.2 unit=mm
